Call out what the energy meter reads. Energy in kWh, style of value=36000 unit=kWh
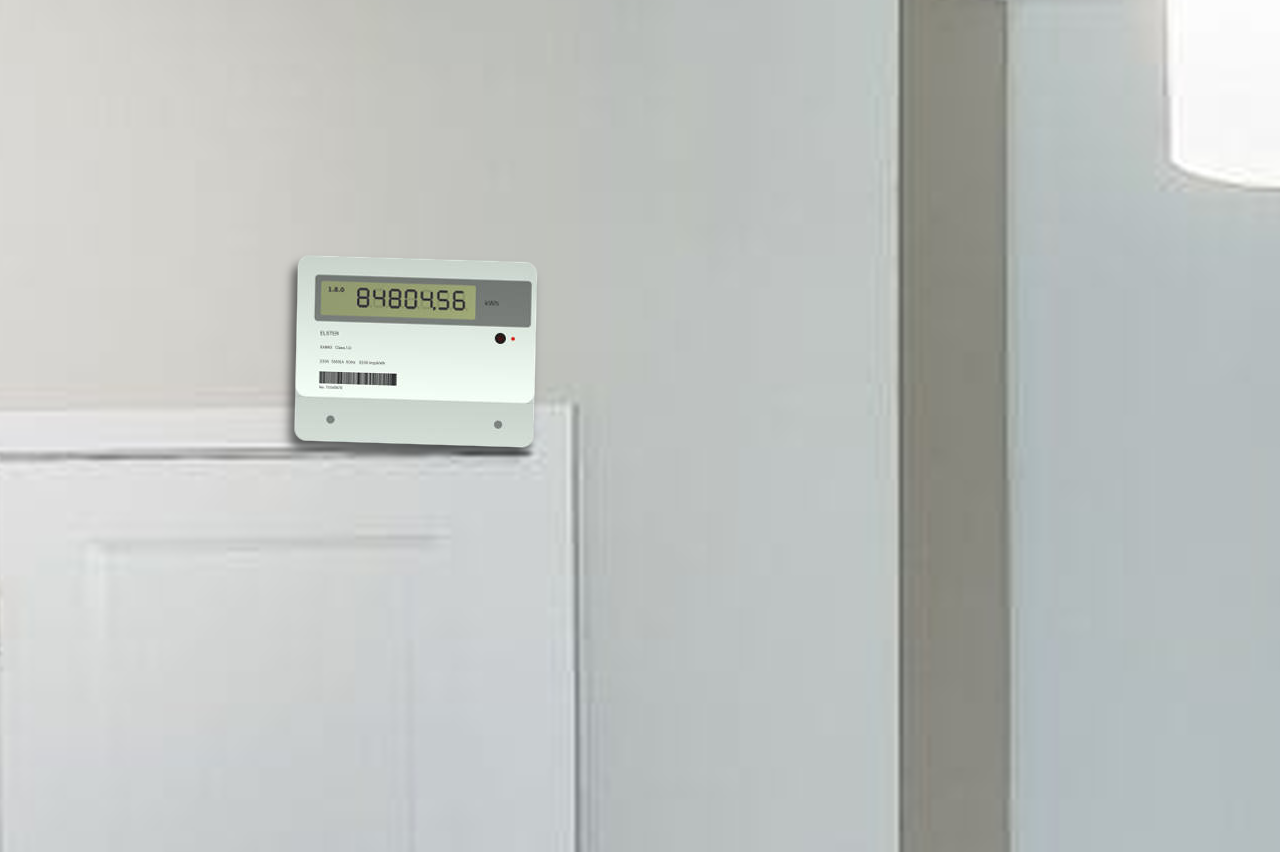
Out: value=84804.56 unit=kWh
